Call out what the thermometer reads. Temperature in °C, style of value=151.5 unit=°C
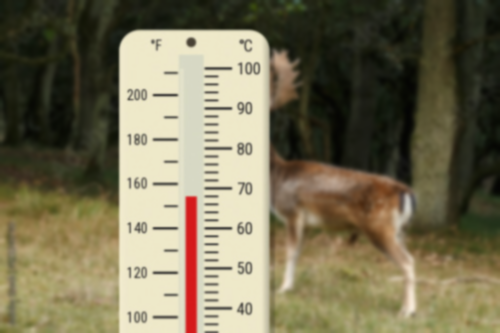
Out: value=68 unit=°C
